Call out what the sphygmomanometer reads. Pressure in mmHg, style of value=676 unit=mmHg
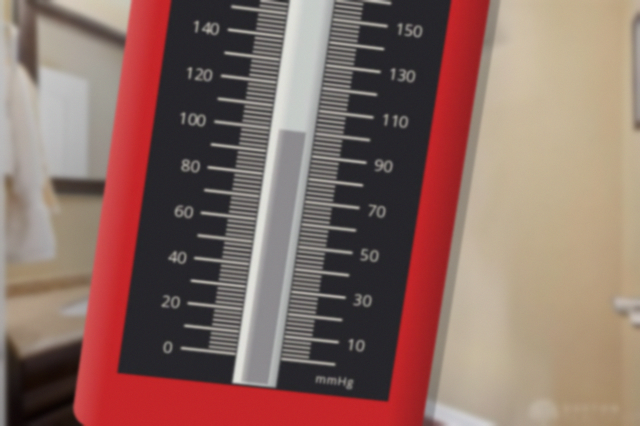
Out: value=100 unit=mmHg
